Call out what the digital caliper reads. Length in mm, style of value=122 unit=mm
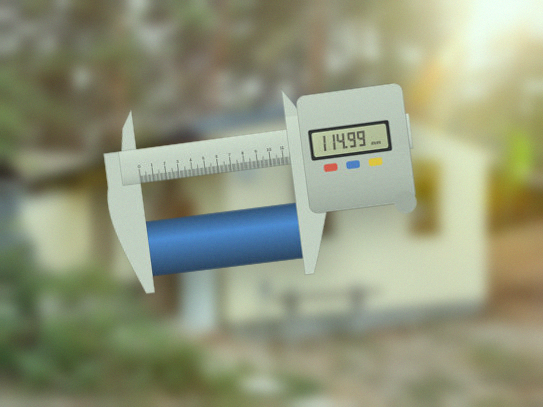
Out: value=114.99 unit=mm
